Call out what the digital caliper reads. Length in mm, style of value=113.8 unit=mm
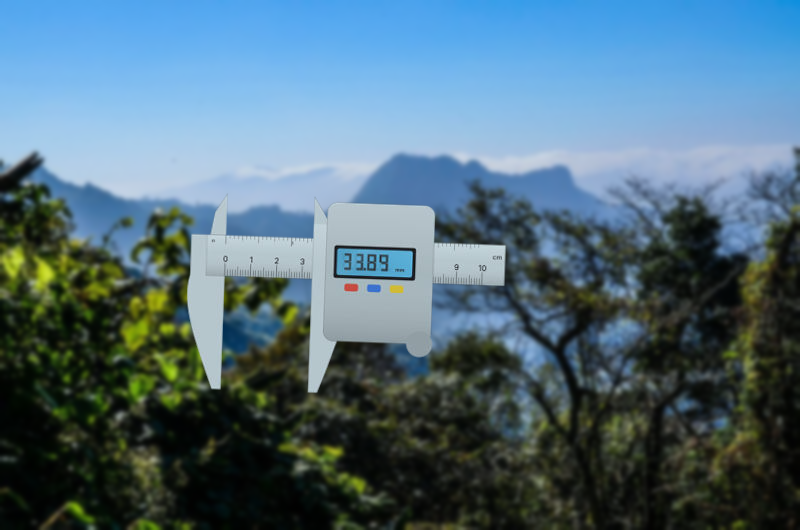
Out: value=33.89 unit=mm
